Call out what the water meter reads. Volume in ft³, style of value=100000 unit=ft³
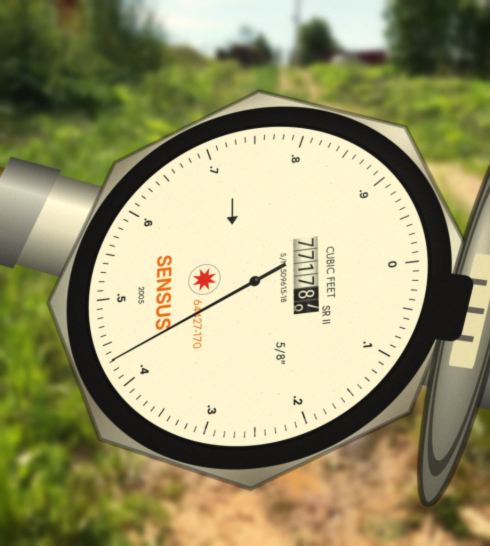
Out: value=771787.43 unit=ft³
